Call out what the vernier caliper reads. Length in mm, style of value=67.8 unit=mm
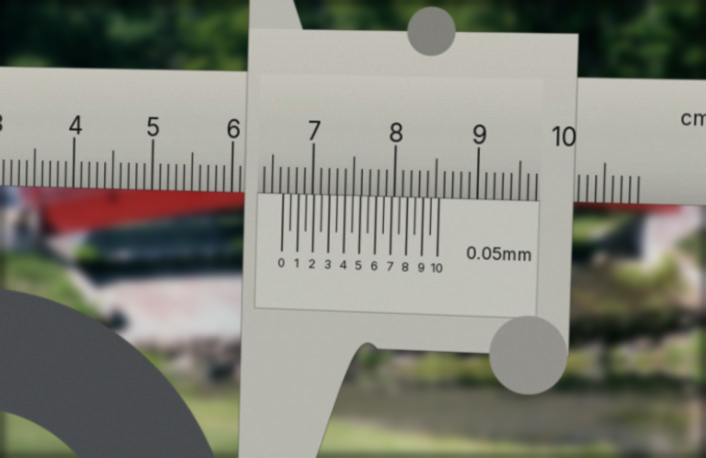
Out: value=66.4 unit=mm
